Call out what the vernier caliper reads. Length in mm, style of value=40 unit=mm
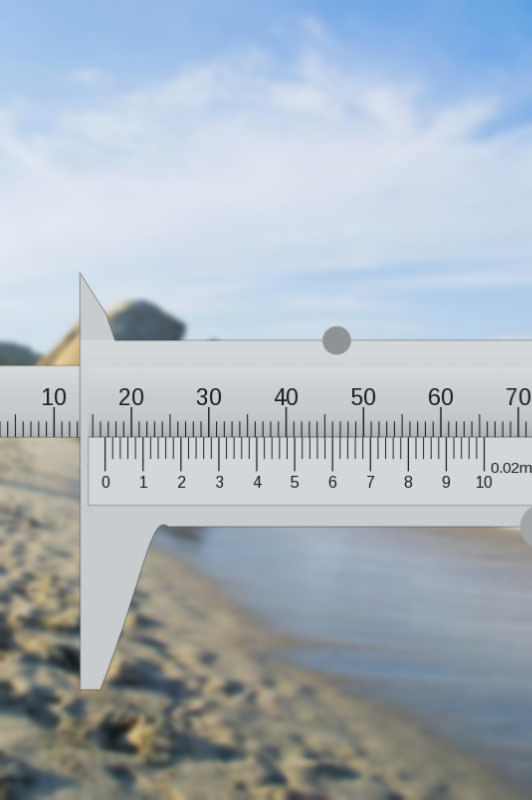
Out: value=16.6 unit=mm
